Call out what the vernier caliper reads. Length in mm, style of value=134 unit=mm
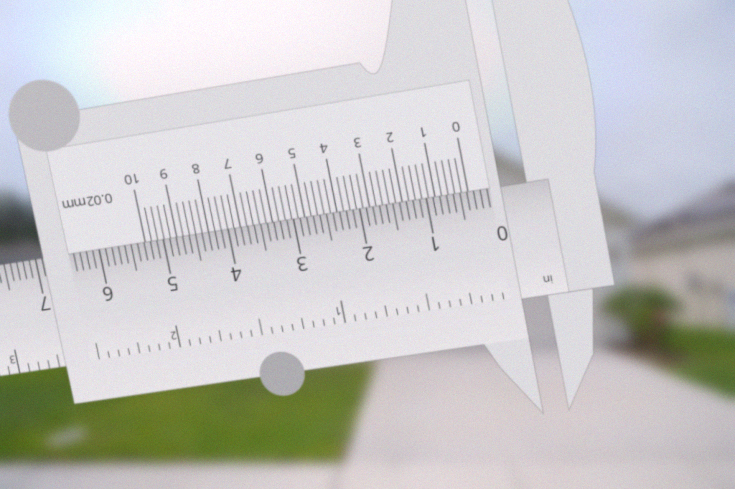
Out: value=3.8 unit=mm
